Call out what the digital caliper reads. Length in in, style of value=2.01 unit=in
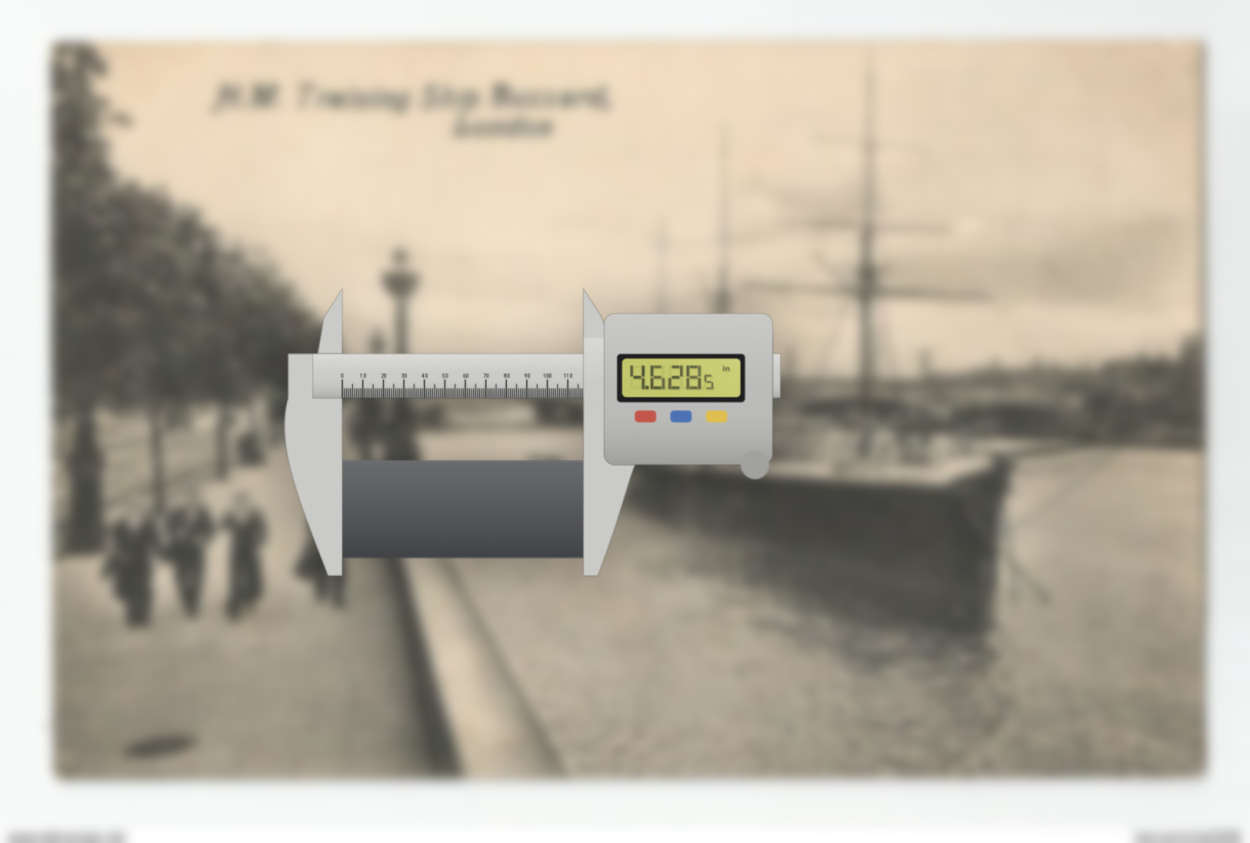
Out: value=4.6285 unit=in
